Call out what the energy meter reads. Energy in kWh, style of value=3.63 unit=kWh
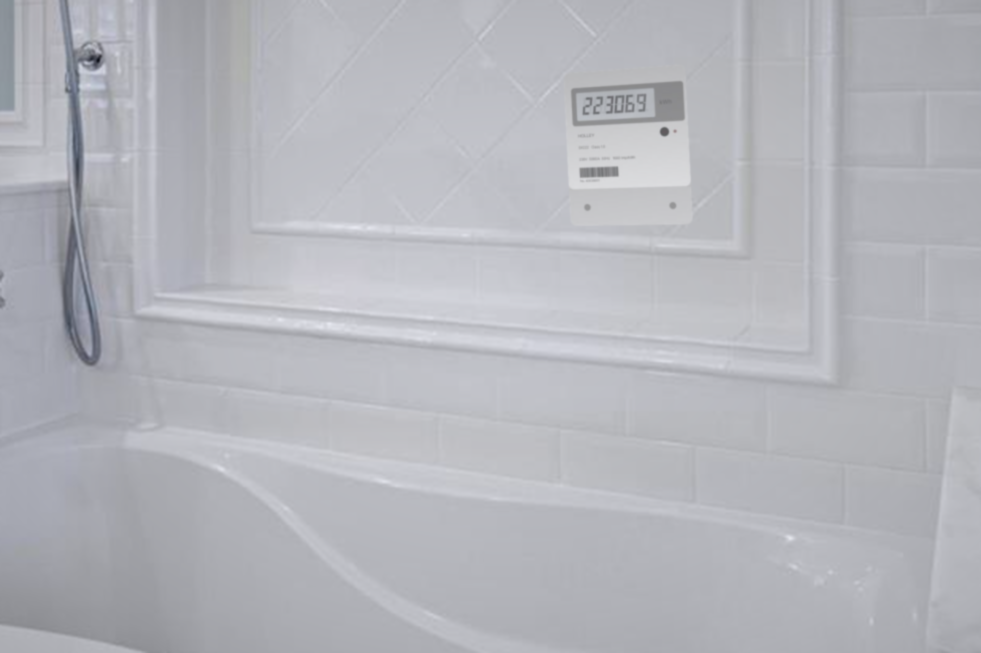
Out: value=223069 unit=kWh
